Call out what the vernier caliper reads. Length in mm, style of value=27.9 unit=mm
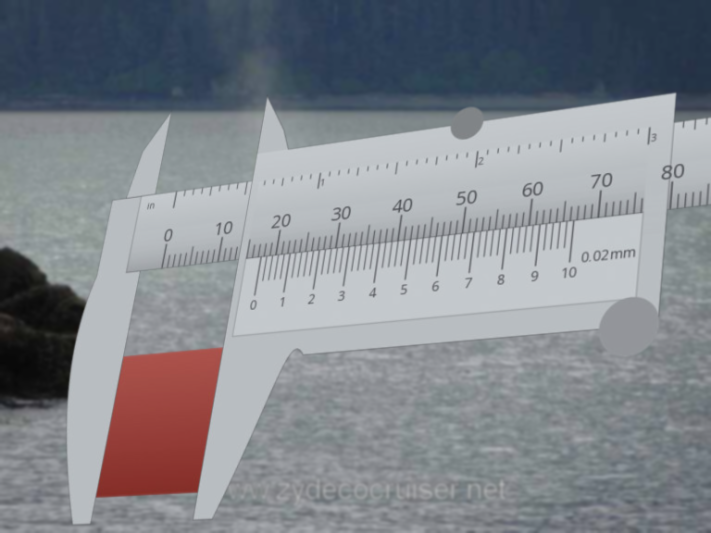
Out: value=17.5 unit=mm
